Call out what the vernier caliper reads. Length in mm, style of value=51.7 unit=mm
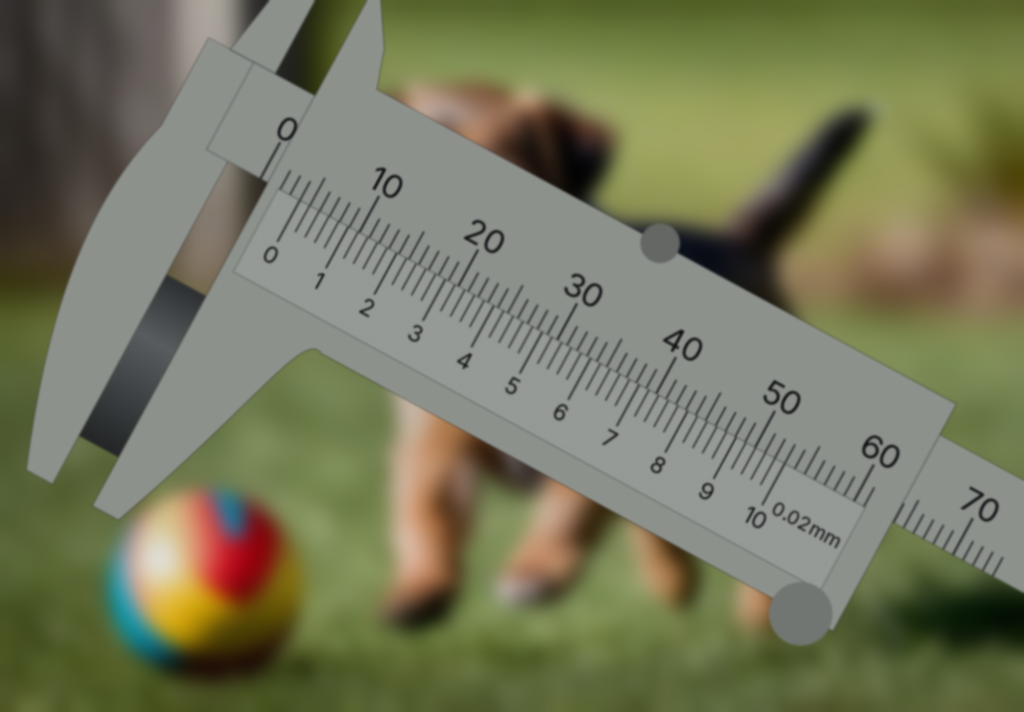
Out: value=4.0 unit=mm
